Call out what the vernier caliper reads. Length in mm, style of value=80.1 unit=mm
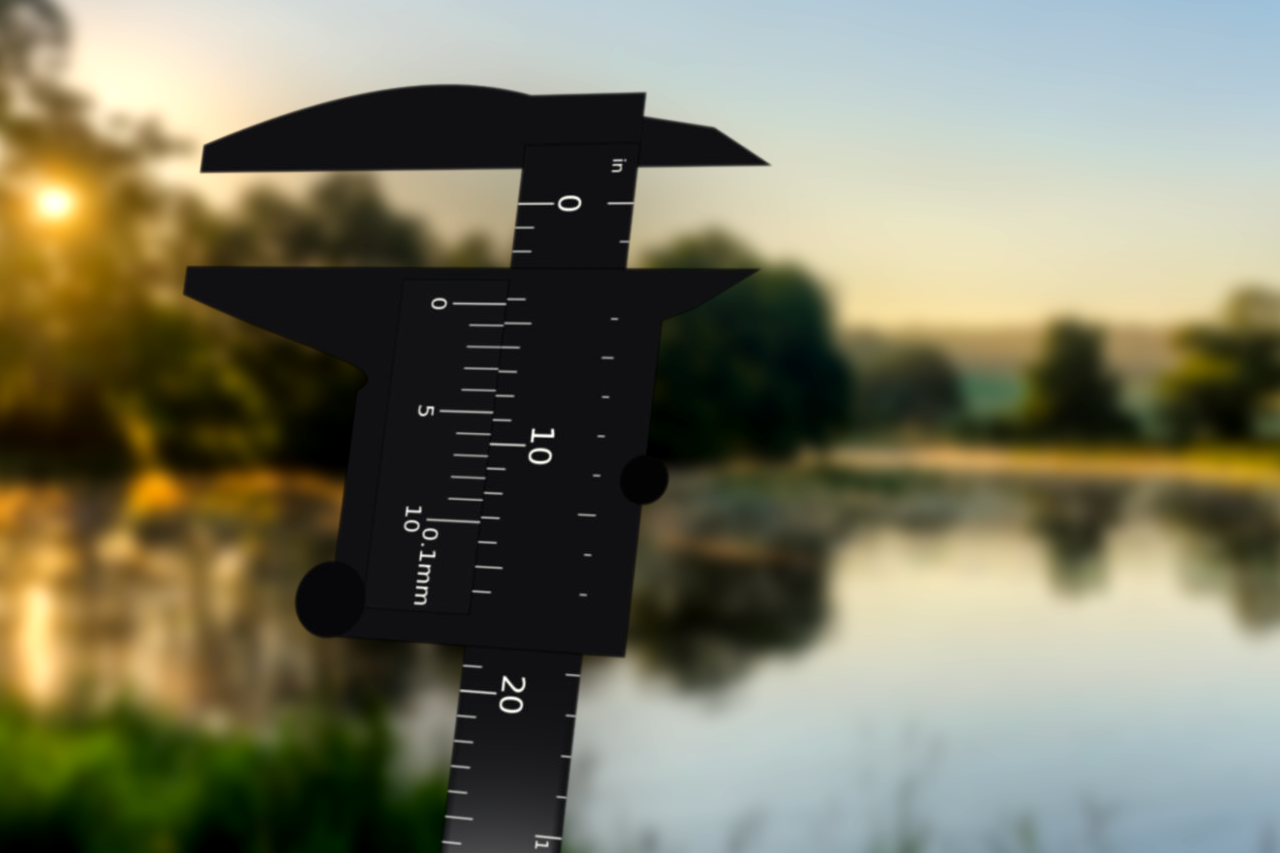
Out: value=4.2 unit=mm
